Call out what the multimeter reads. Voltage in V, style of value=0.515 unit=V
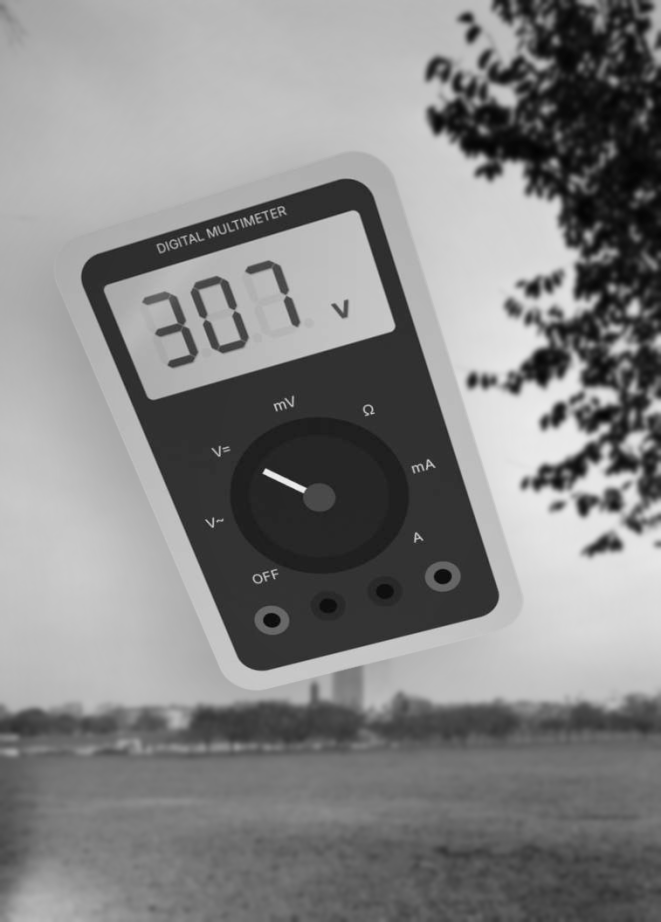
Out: value=307 unit=V
